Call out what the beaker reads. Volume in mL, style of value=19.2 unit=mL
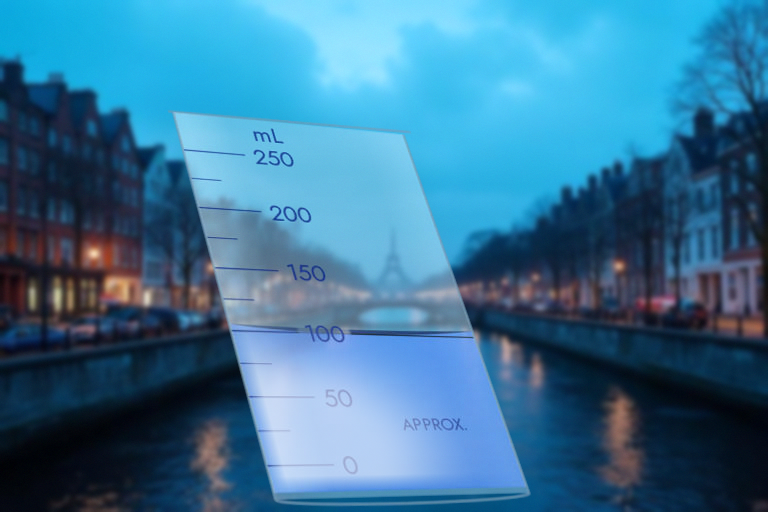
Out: value=100 unit=mL
